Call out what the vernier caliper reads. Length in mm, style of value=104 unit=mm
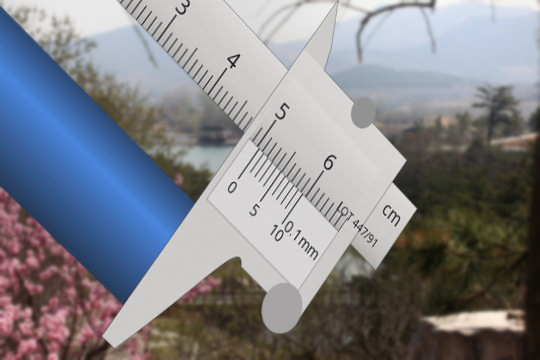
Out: value=50.4 unit=mm
